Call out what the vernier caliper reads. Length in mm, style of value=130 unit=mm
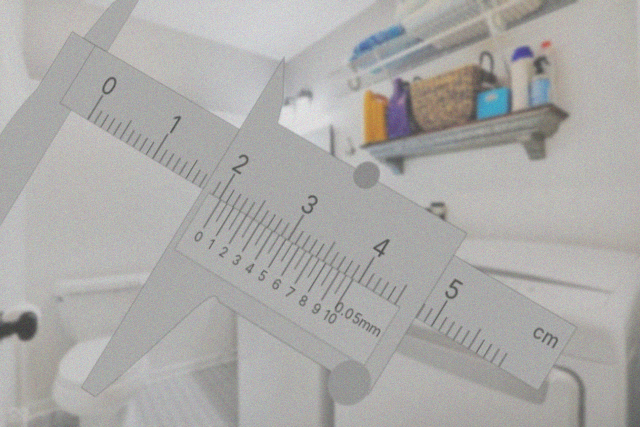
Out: value=20.2 unit=mm
